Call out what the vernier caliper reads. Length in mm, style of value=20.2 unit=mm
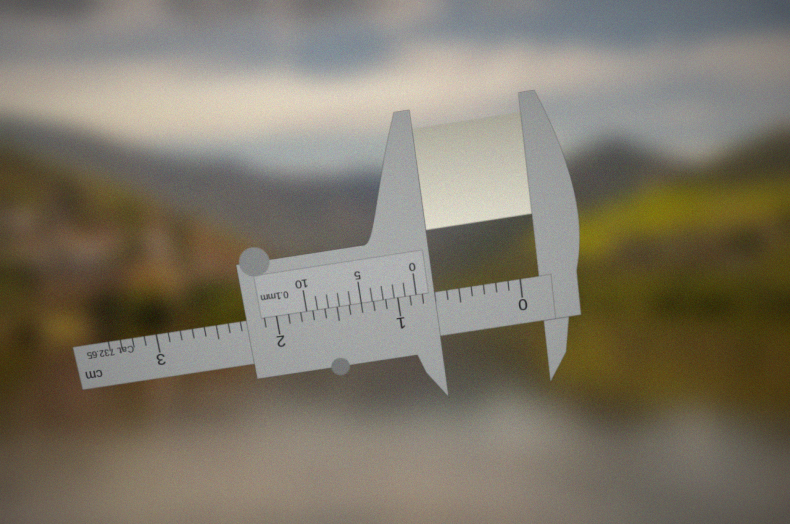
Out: value=8.5 unit=mm
